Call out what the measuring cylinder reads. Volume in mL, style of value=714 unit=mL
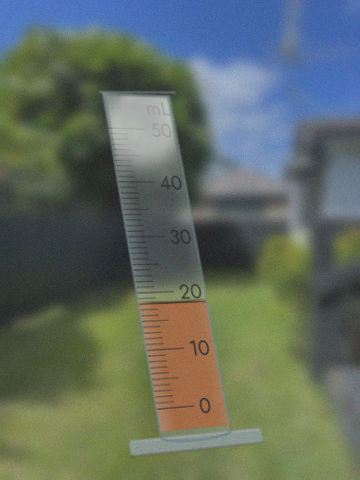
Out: value=18 unit=mL
